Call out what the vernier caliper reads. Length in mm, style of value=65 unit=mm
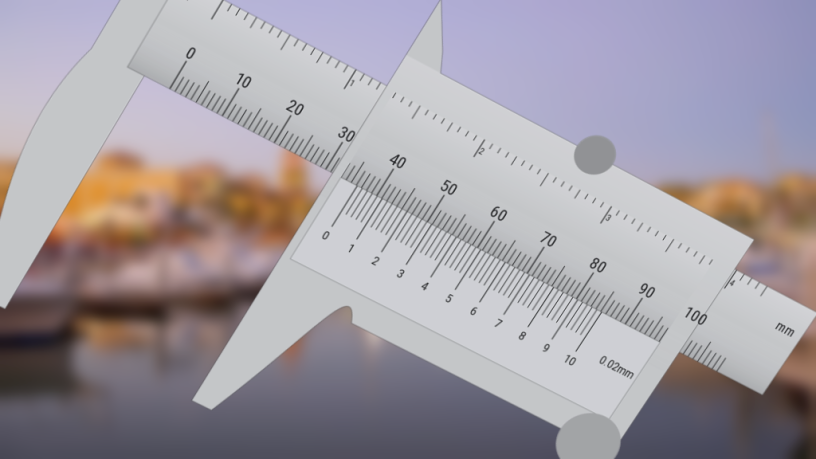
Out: value=36.2 unit=mm
